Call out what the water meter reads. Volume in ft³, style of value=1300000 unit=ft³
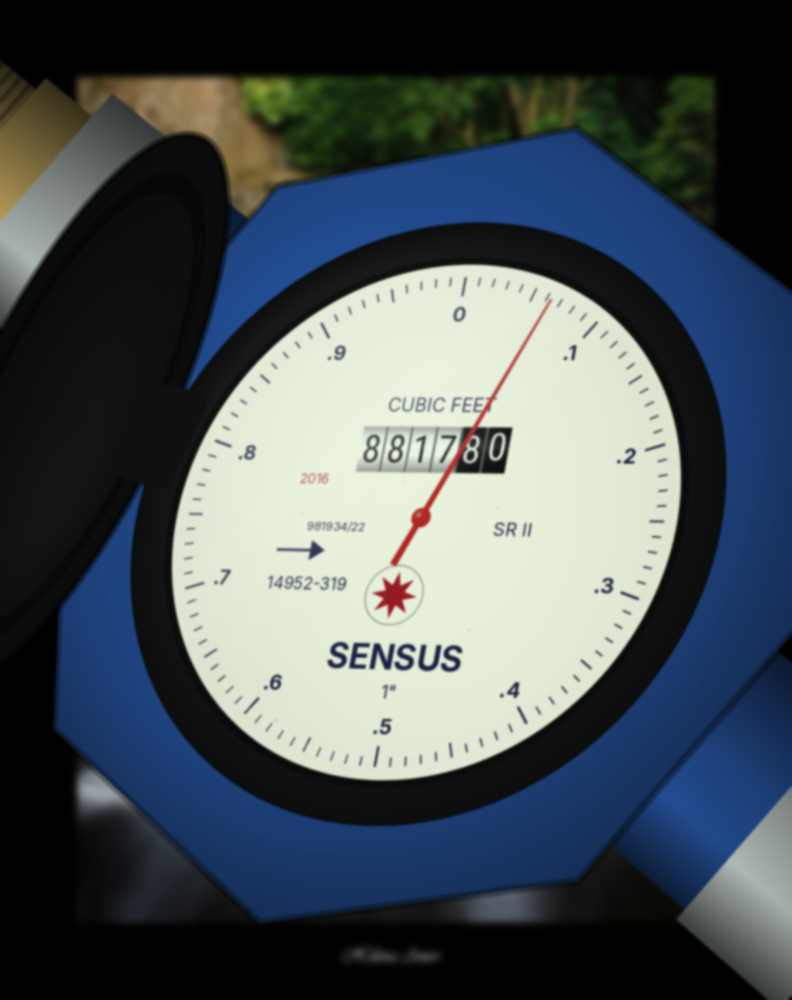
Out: value=881780.06 unit=ft³
